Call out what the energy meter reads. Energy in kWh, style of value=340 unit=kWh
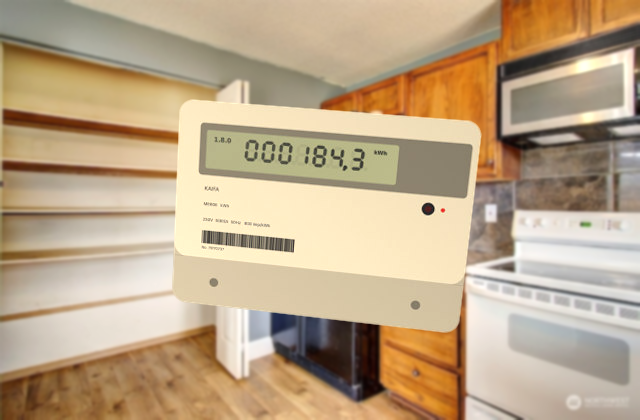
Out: value=184.3 unit=kWh
